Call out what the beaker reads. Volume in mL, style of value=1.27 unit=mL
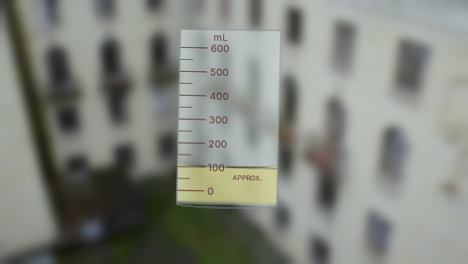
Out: value=100 unit=mL
